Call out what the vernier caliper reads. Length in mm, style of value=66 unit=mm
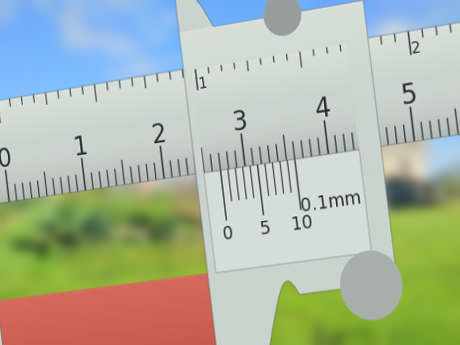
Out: value=27.0 unit=mm
